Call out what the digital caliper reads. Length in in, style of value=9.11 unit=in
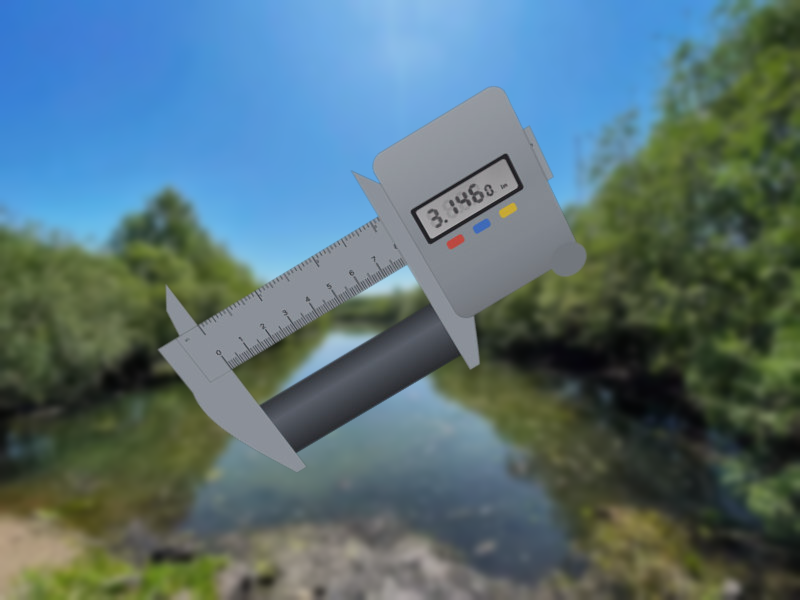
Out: value=3.1460 unit=in
